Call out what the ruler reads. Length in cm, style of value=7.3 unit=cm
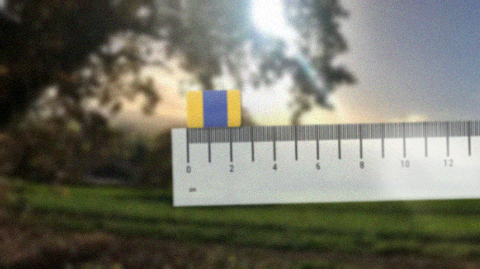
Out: value=2.5 unit=cm
